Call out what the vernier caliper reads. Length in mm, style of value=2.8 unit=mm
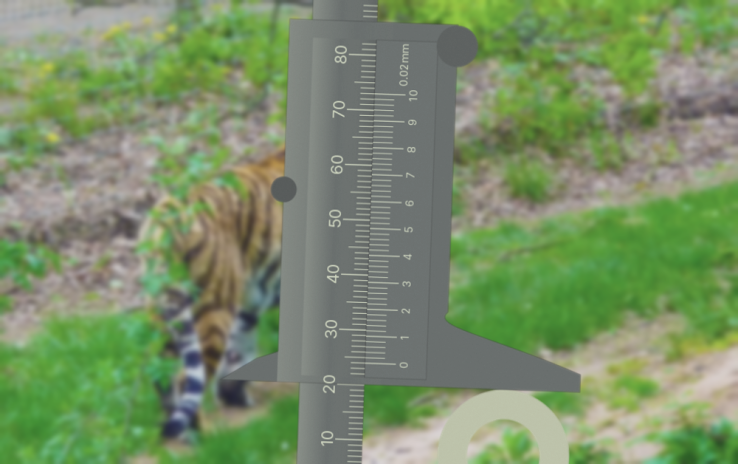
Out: value=24.0 unit=mm
